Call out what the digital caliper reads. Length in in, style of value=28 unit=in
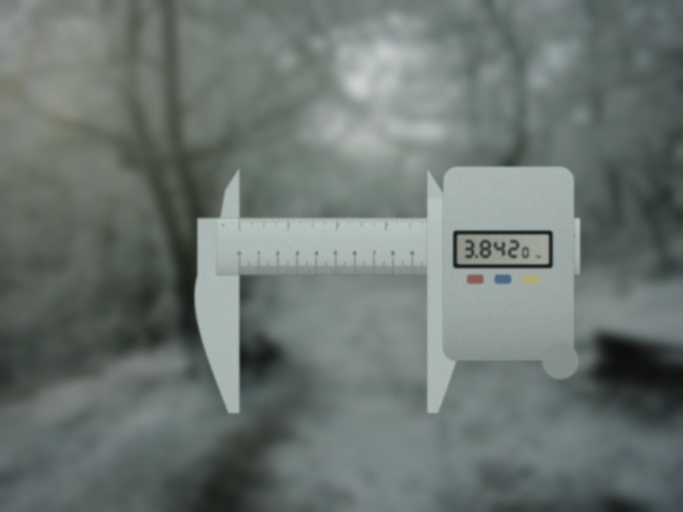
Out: value=3.8420 unit=in
